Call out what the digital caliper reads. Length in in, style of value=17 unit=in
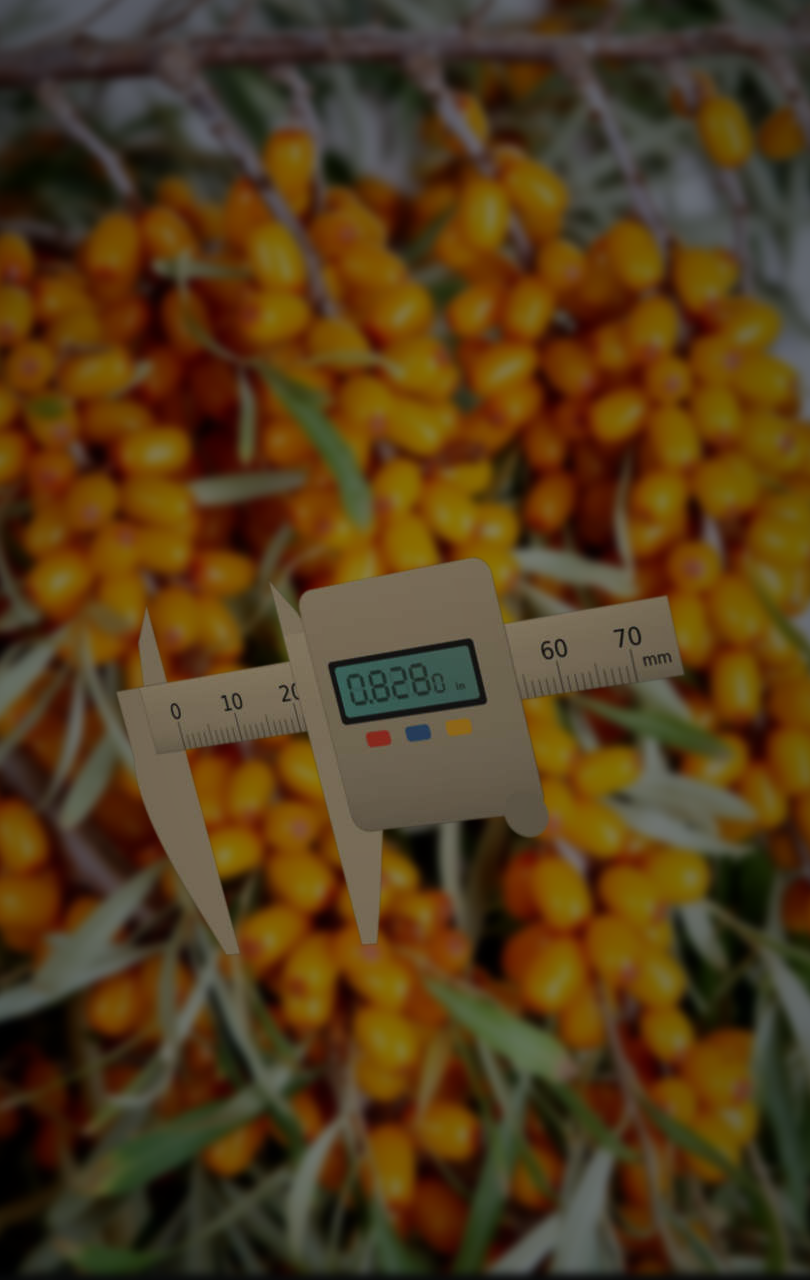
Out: value=0.8280 unit=in
